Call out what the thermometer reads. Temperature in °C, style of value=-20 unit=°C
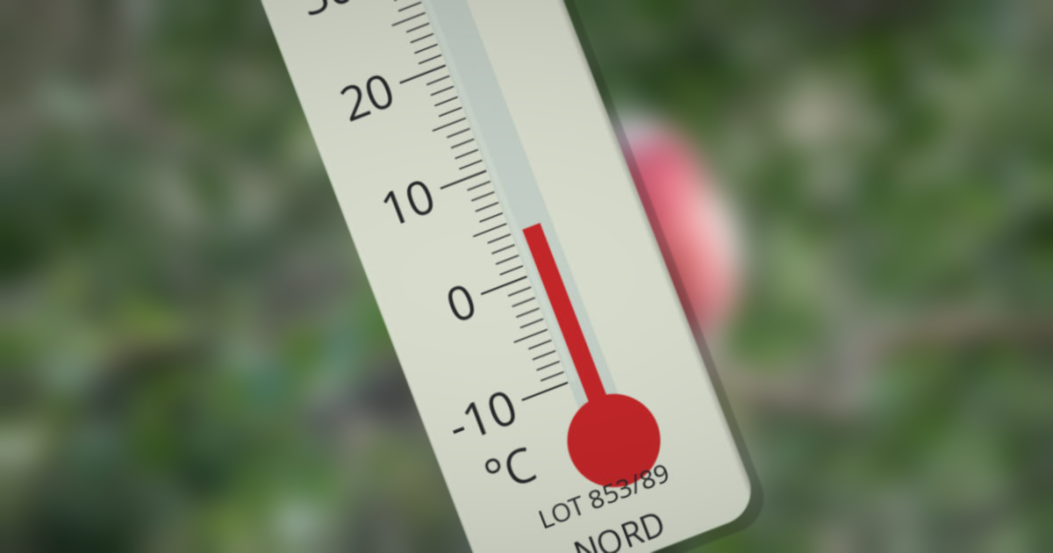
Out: value=4 unit=°C
